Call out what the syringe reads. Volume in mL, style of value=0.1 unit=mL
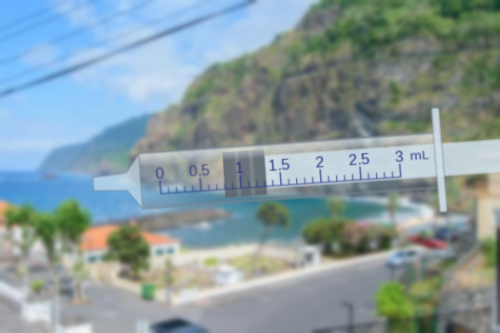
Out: value=0.8 unit=mL
